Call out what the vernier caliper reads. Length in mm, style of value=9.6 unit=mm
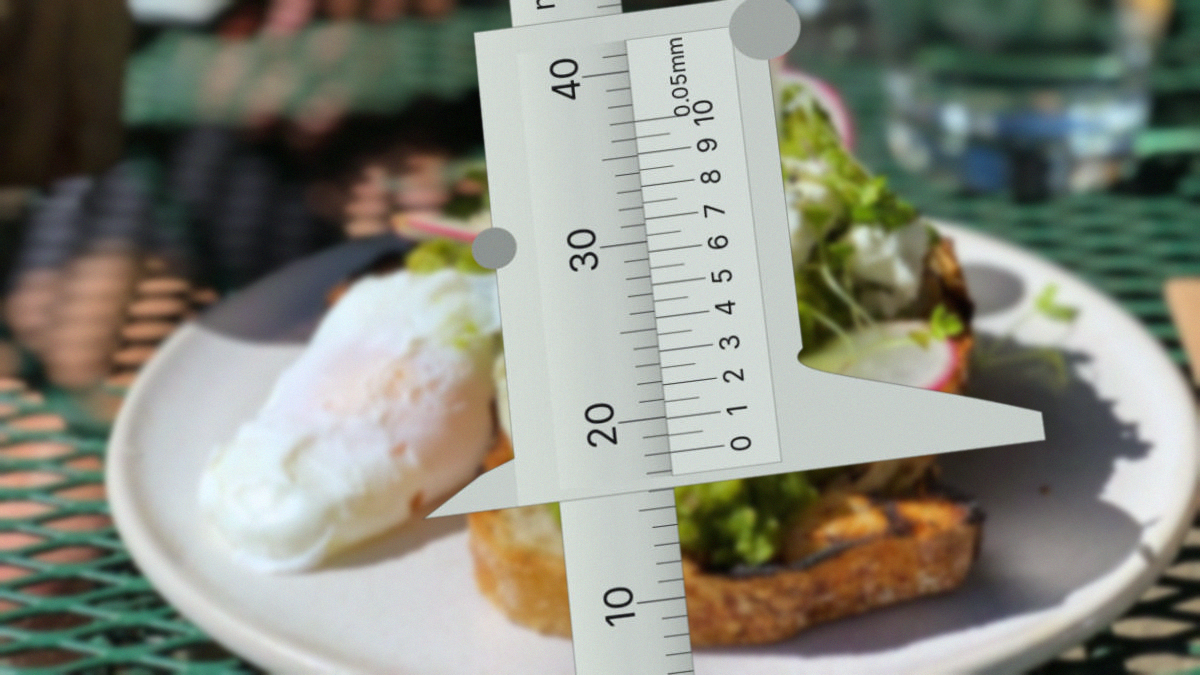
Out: value=18.0 unit=mm
